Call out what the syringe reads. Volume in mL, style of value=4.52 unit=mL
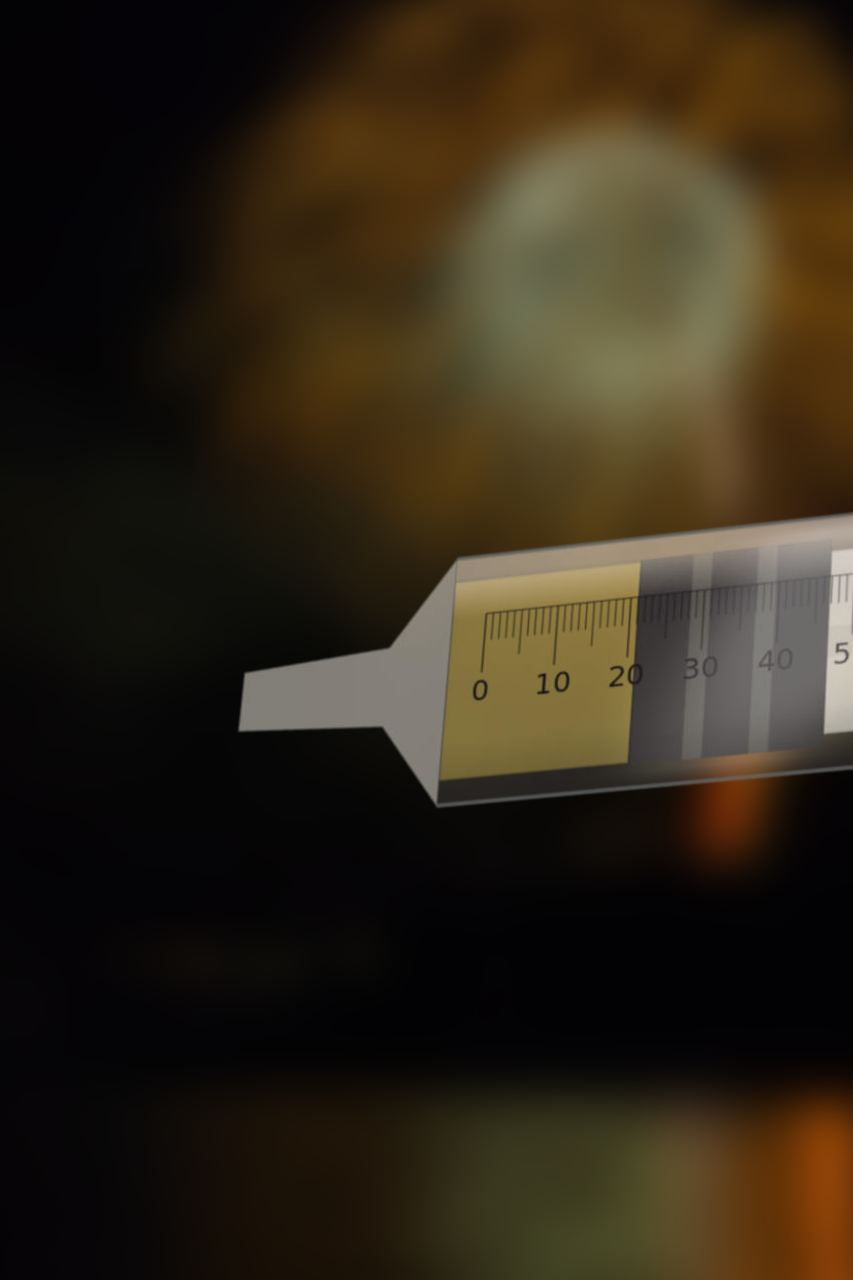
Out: value=21 unit=mL
